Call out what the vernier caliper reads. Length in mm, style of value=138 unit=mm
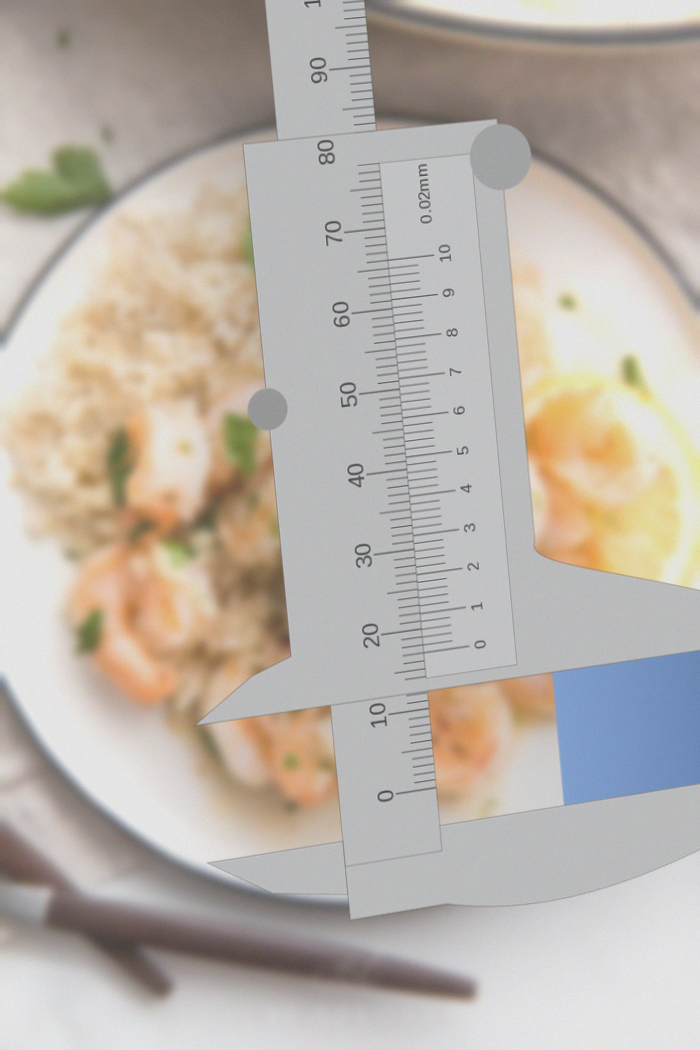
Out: value=17.0 unit=mm
